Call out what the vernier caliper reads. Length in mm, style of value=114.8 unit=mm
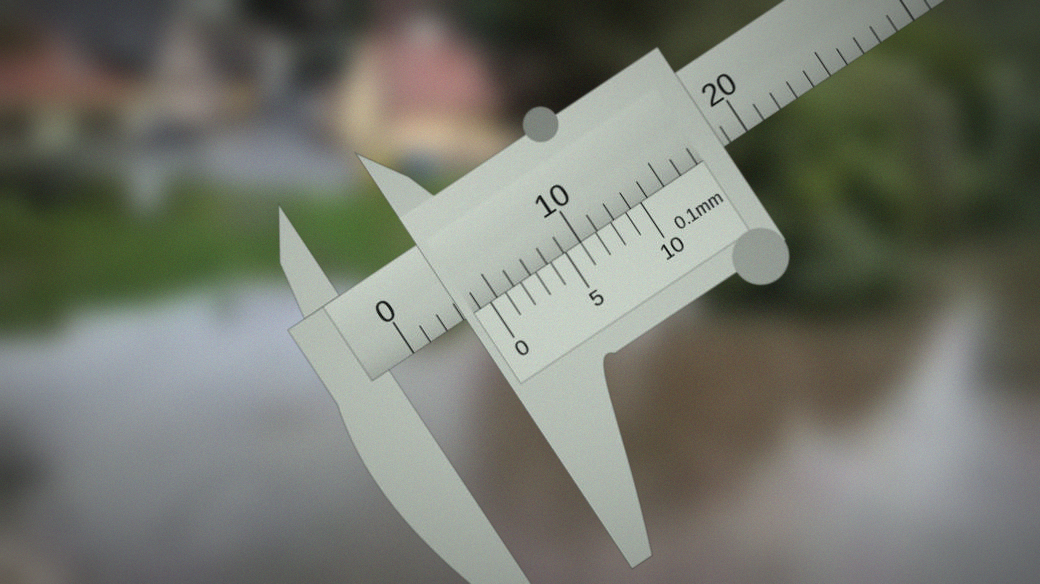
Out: value=4.6 unit=mm
